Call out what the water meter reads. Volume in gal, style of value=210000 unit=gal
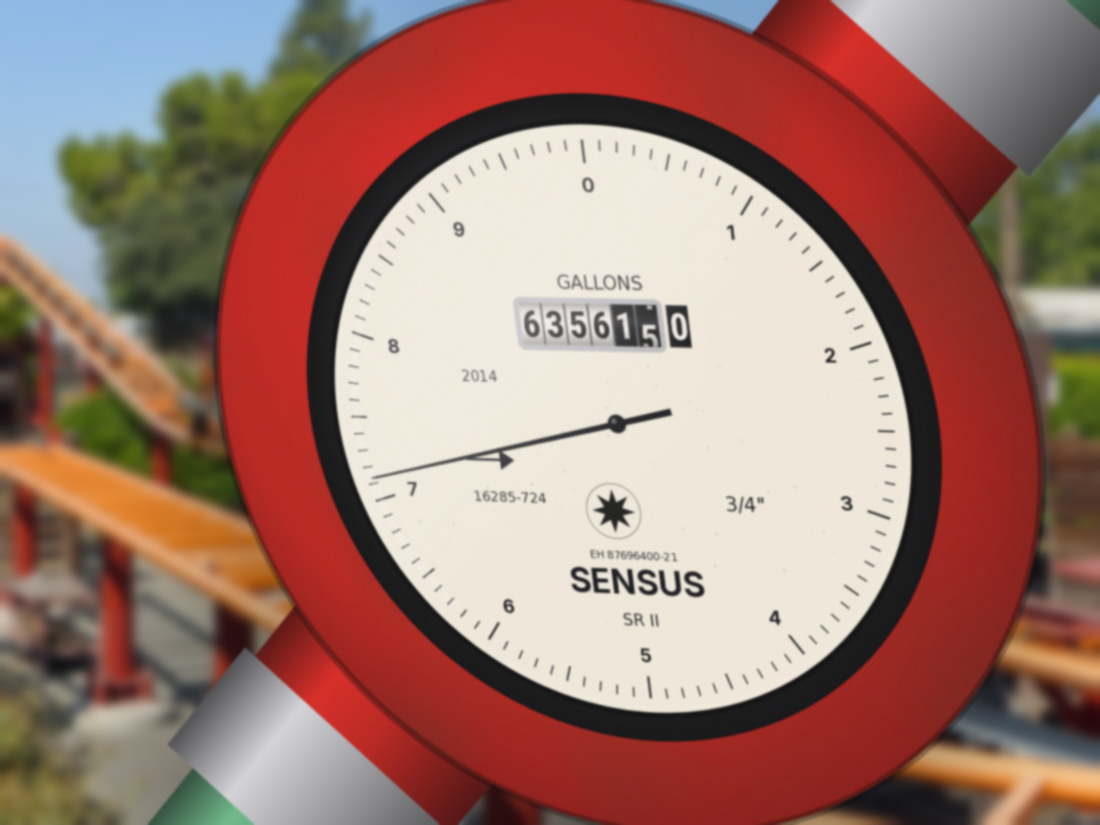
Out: value=6356147.1 unit=gal
